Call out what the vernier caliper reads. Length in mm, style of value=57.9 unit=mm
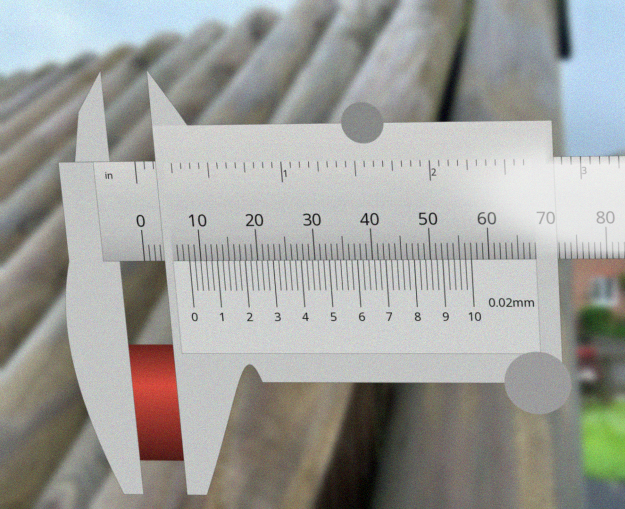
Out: value=8.0 unit=mm
